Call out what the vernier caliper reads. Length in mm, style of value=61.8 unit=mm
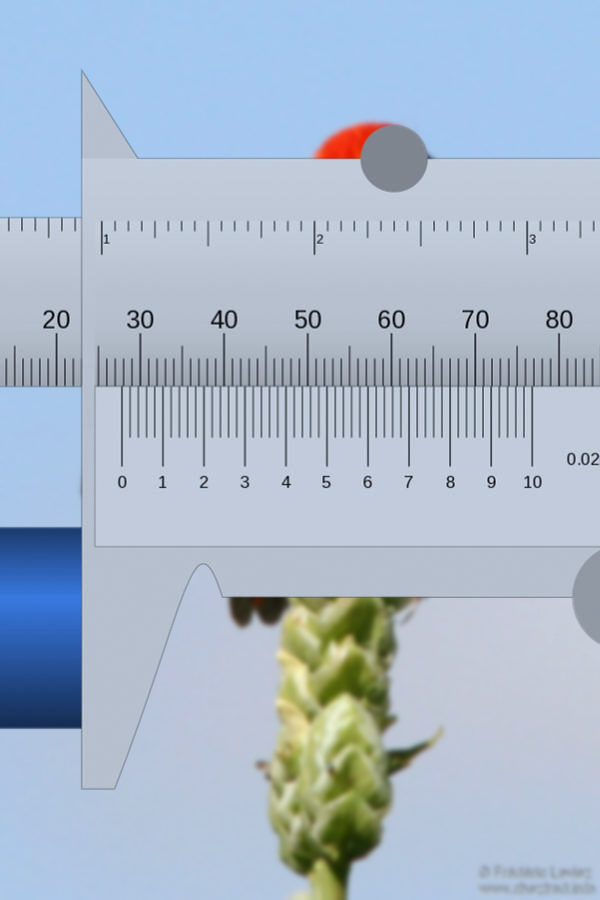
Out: value=27.8 unit=mm
